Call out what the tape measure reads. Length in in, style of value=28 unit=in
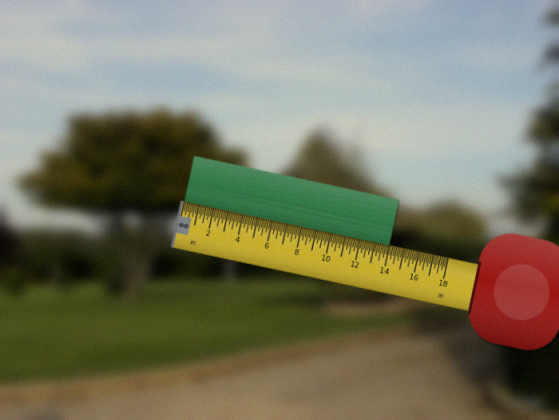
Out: value=14 unit=in
